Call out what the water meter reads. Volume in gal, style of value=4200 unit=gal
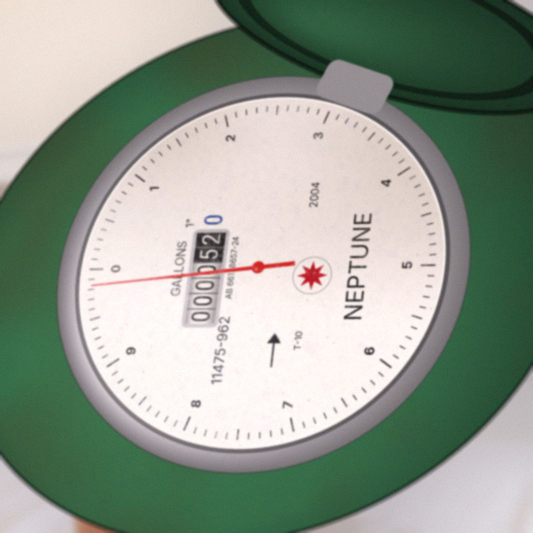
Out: value=519.8 unit=gal
